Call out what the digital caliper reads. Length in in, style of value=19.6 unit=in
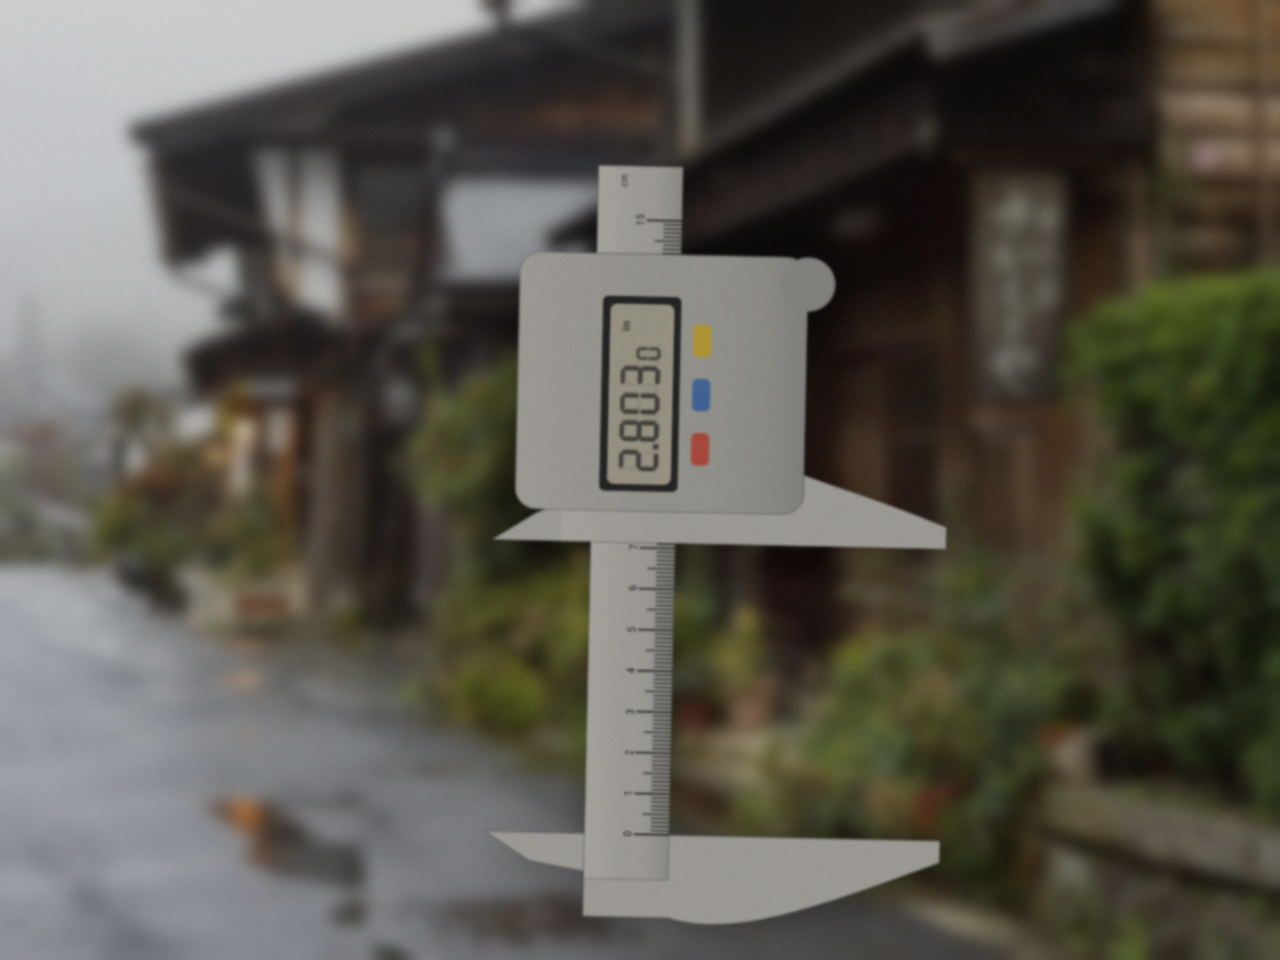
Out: value=2.8030 unit=in
